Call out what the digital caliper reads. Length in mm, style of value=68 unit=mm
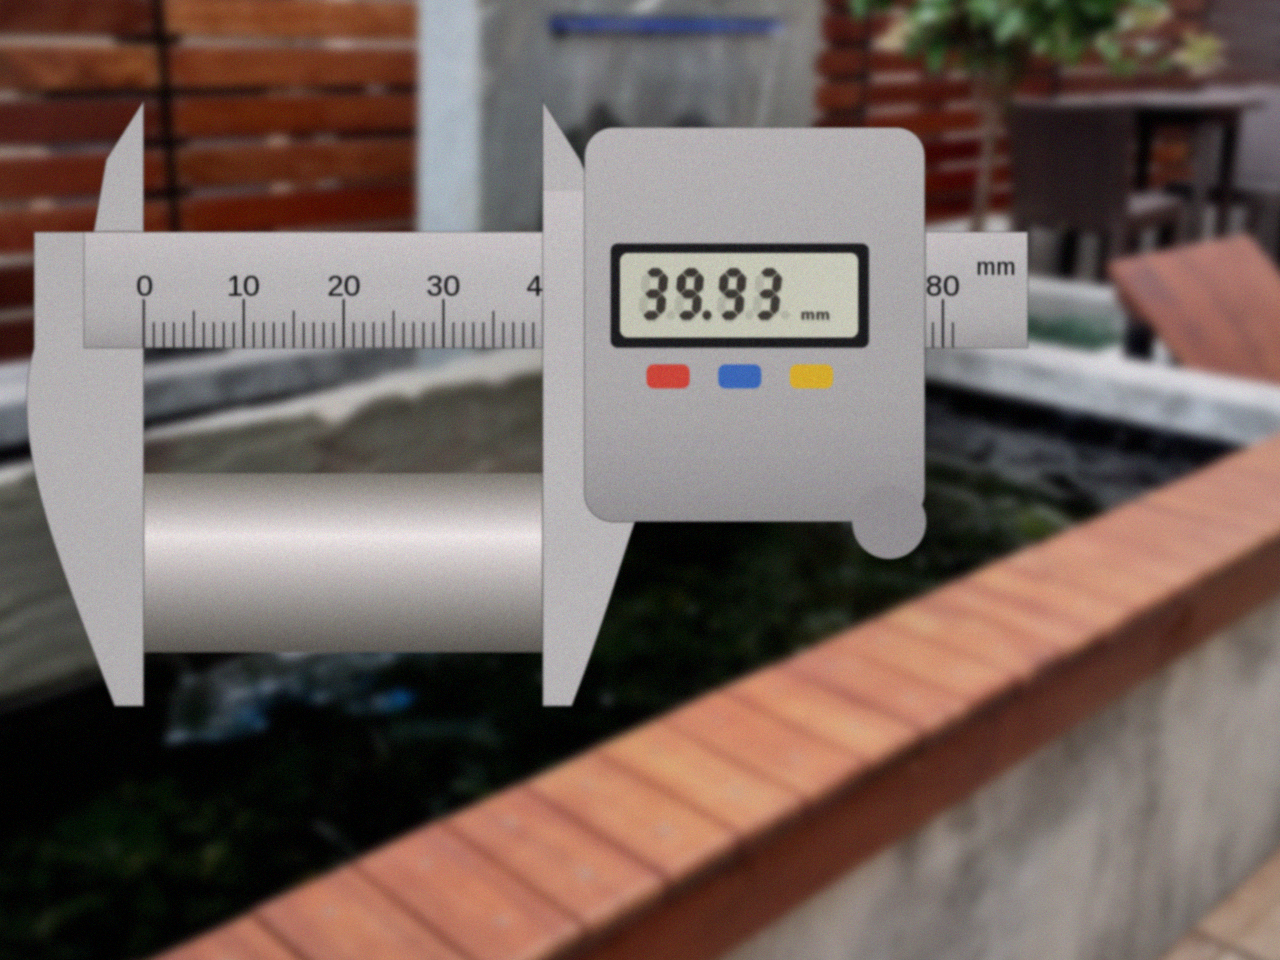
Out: value=39.93 unit=mm
